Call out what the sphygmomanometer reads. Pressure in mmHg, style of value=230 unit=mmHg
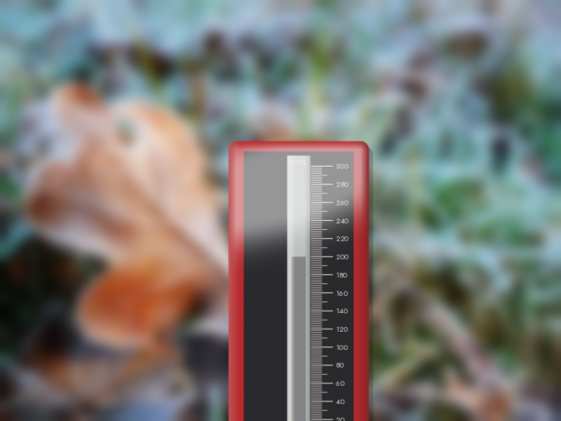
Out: value=200 unit=mmHg
